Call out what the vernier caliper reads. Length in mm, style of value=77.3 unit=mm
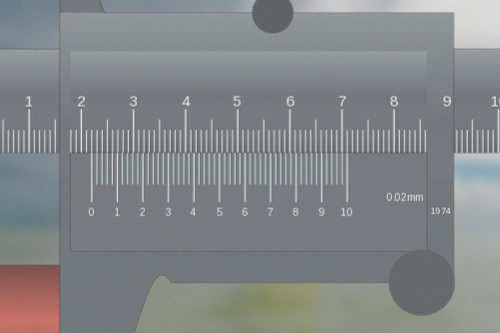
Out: value=22.0 unit=mm
